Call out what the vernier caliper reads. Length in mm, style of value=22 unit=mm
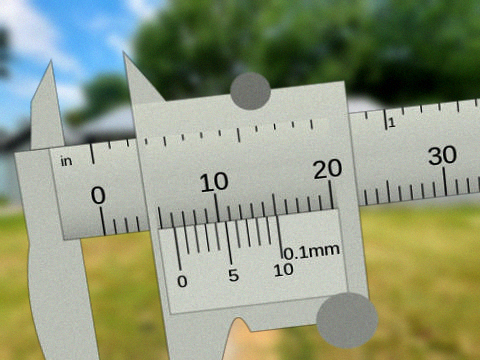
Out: value=6.1 unit=mm
